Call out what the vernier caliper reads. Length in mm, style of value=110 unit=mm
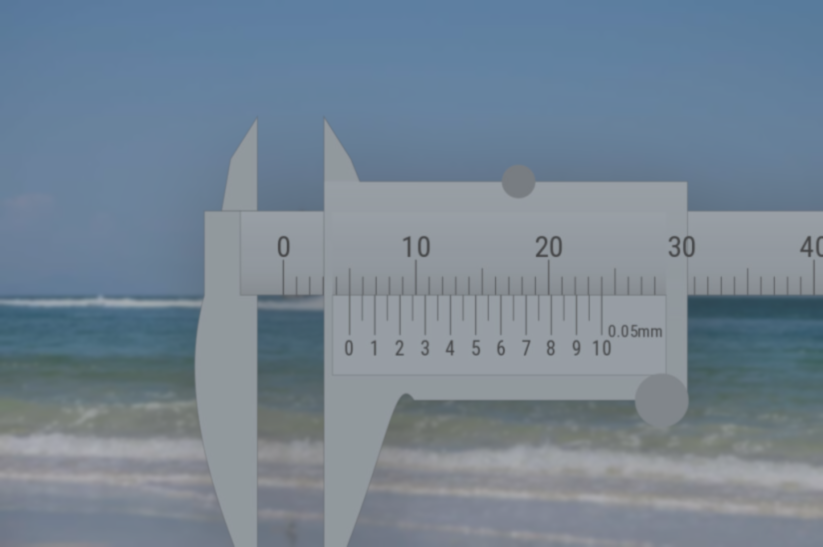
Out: value=5.0 unit=mm
